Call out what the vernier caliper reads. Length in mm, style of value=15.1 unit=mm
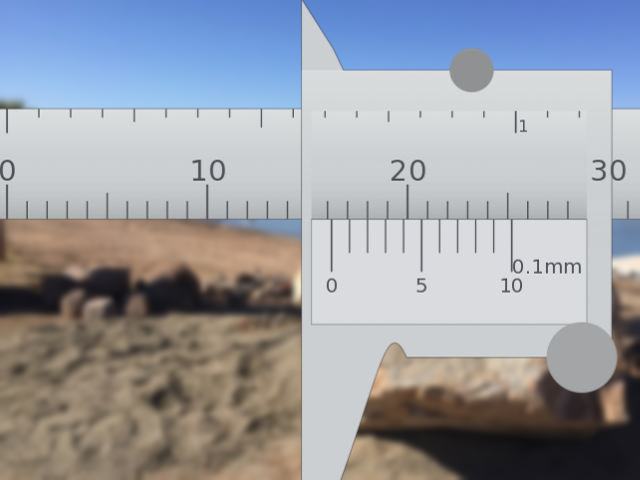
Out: value=16.2 unit=mm
